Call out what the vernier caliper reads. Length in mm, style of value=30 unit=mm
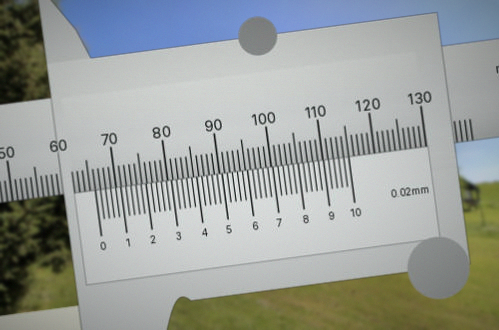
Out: value=66.0 unit=mm
